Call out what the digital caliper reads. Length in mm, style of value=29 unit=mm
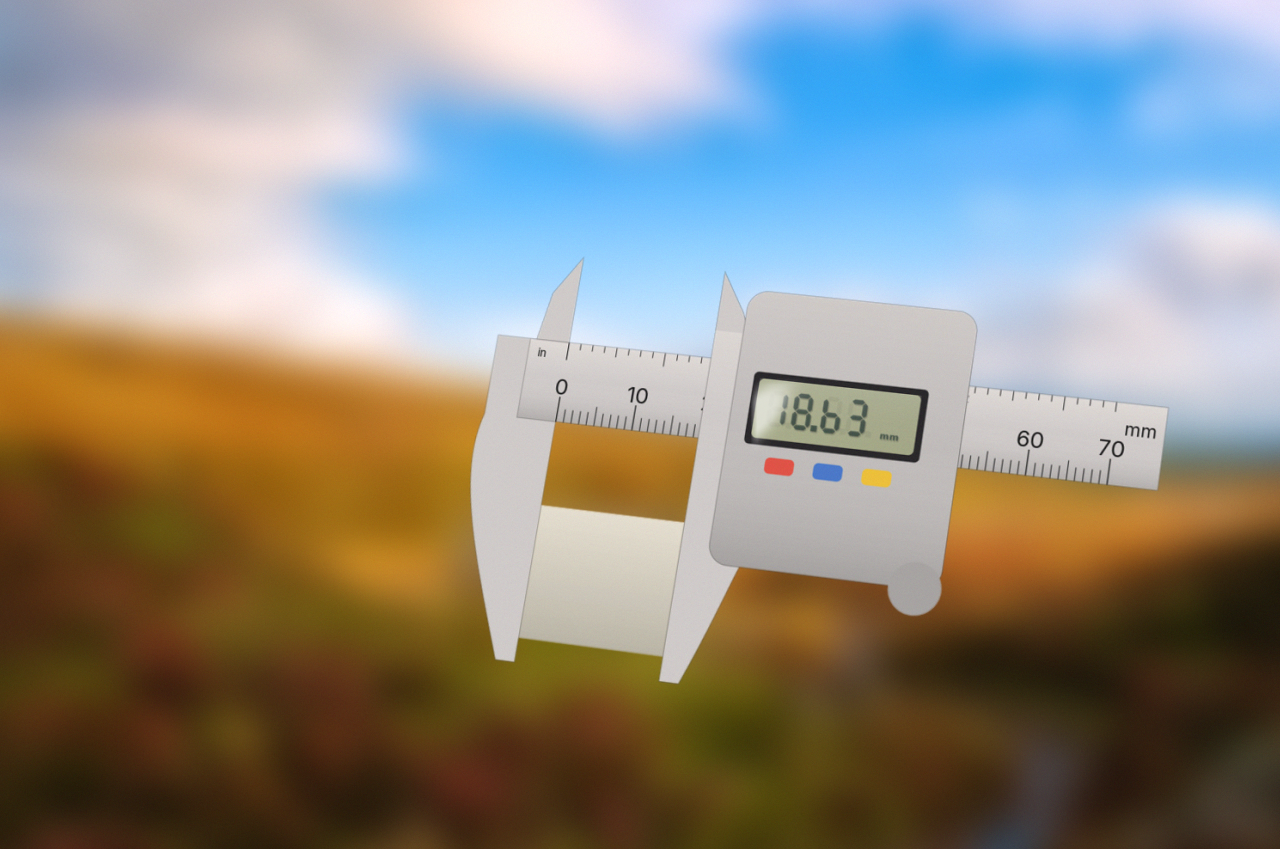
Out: value=18.63 unit=mm
